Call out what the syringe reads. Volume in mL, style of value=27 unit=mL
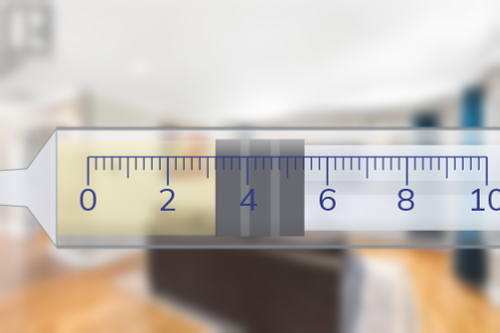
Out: value=3.2 unit=mL
